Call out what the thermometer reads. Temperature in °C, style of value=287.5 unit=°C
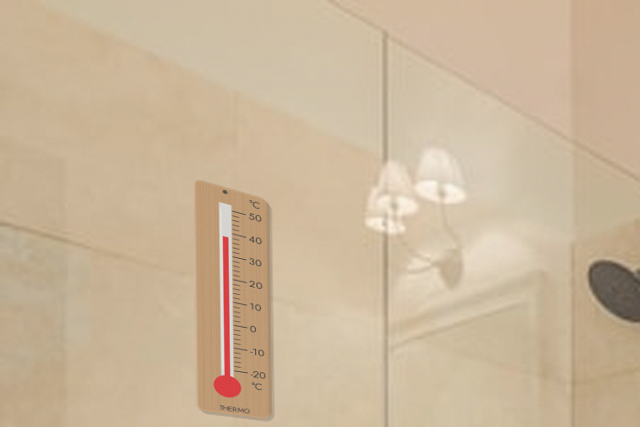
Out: value=38 unit=°C
